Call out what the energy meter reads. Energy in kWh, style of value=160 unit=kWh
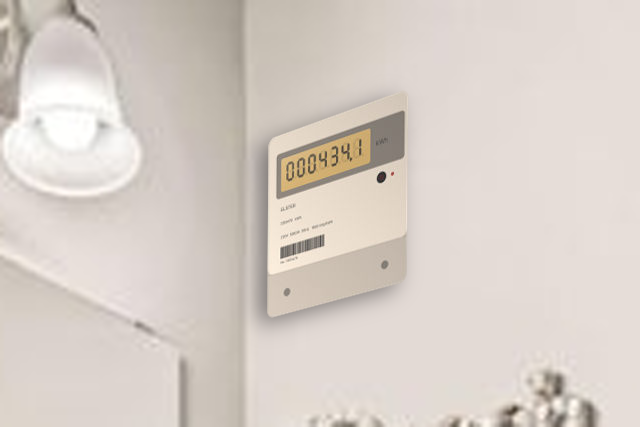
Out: value=434.1 unit=kWh
